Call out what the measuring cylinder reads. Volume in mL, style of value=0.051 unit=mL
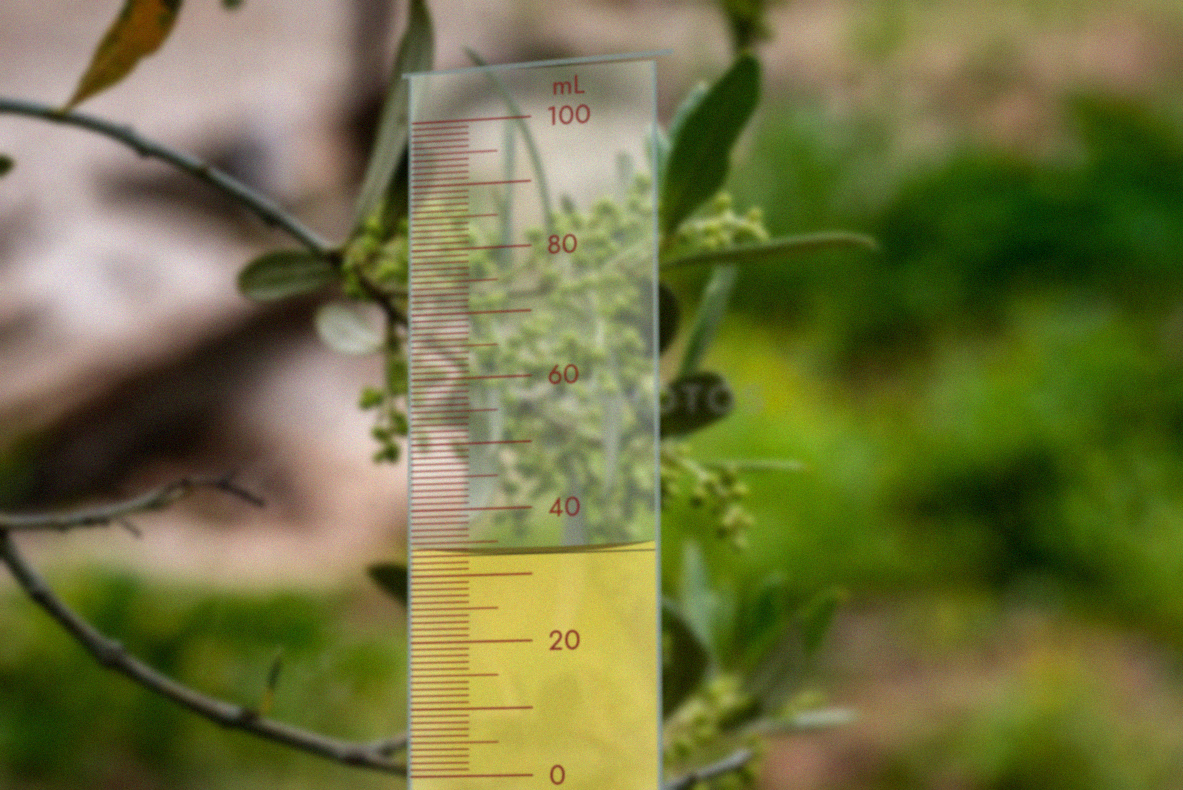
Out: value=33 unit=mL
